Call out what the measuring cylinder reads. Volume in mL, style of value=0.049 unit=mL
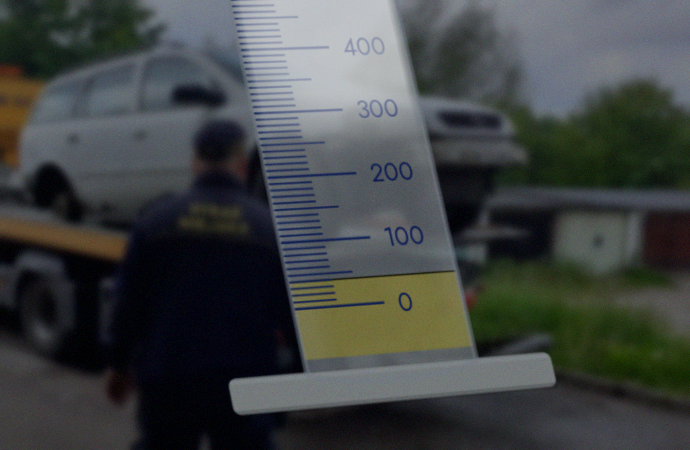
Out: value=40 unit=mL
